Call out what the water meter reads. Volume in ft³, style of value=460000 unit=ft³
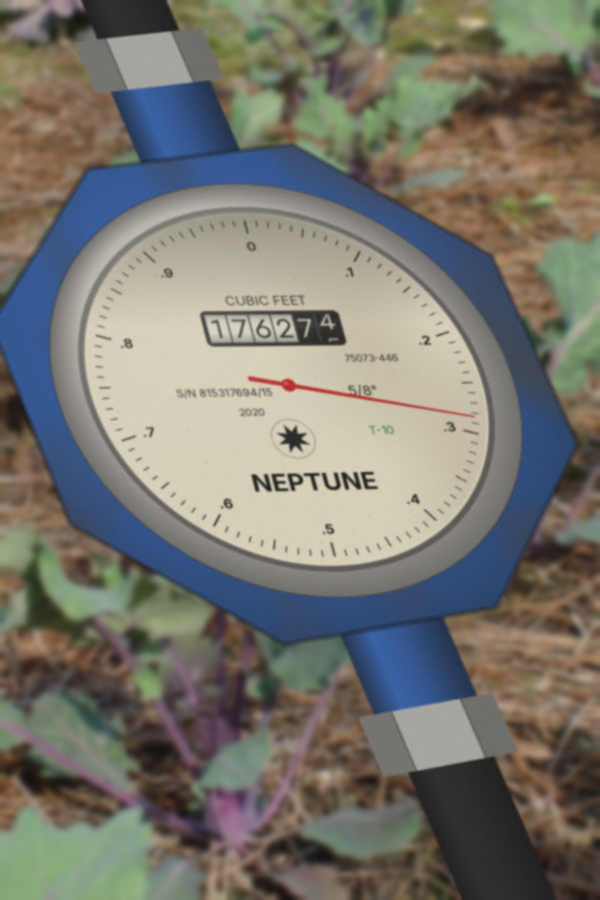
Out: value=176274.28 unit=ft³
